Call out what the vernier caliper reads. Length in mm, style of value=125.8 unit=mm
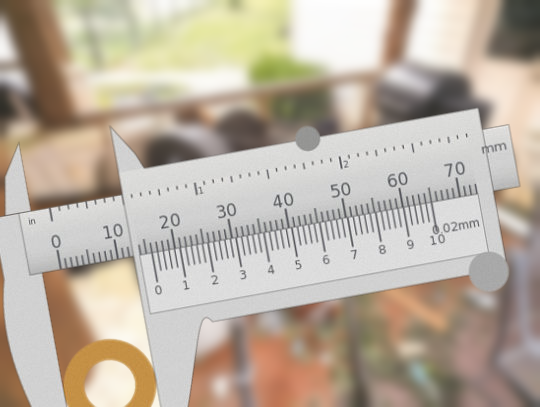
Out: value=16.0 unit=mm
